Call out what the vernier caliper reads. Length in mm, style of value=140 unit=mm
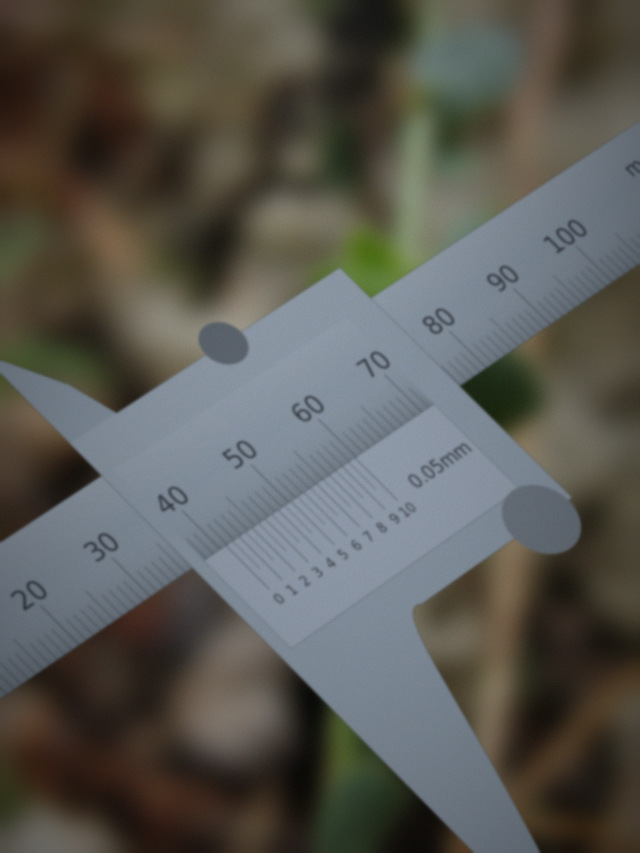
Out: value=40.8 unit=mm
